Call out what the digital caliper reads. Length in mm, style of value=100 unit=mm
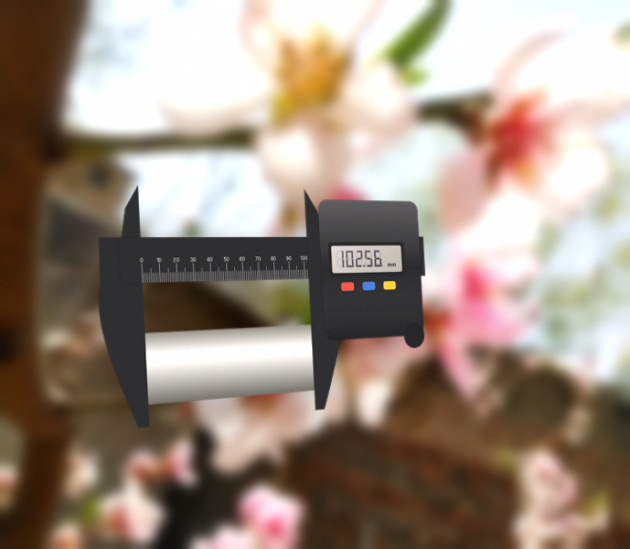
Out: value=102.56 unit=mm
